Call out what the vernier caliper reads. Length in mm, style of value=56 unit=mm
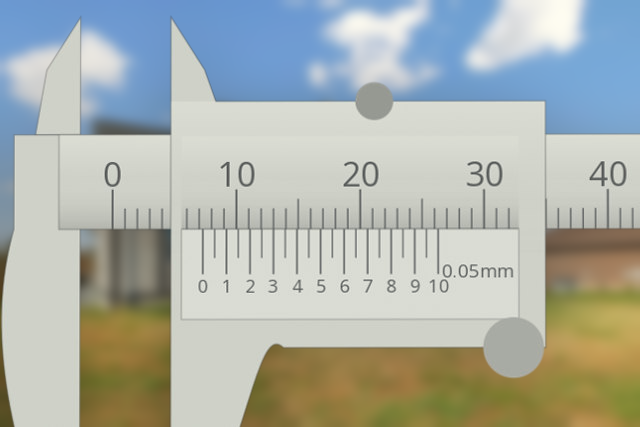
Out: value=7.3 unit=mm
